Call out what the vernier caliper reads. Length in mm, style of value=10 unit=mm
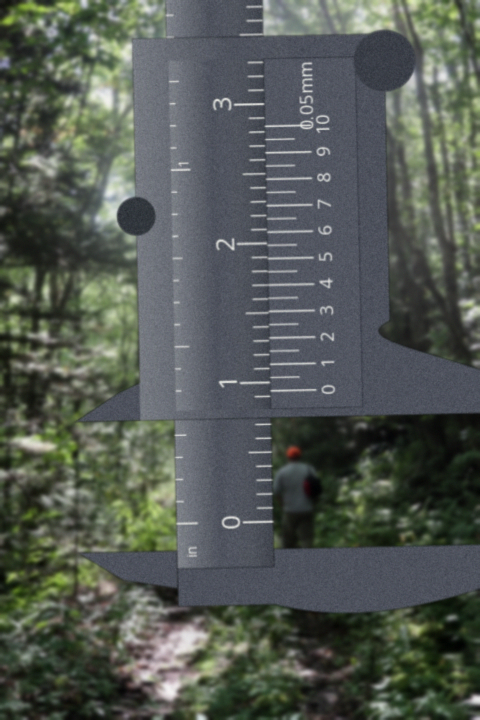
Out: value=9.4 unit=mm
